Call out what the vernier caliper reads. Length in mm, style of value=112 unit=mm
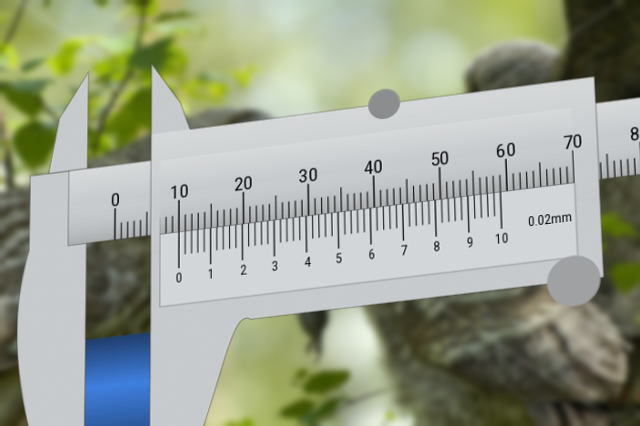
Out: value=10.0 unit=mm
